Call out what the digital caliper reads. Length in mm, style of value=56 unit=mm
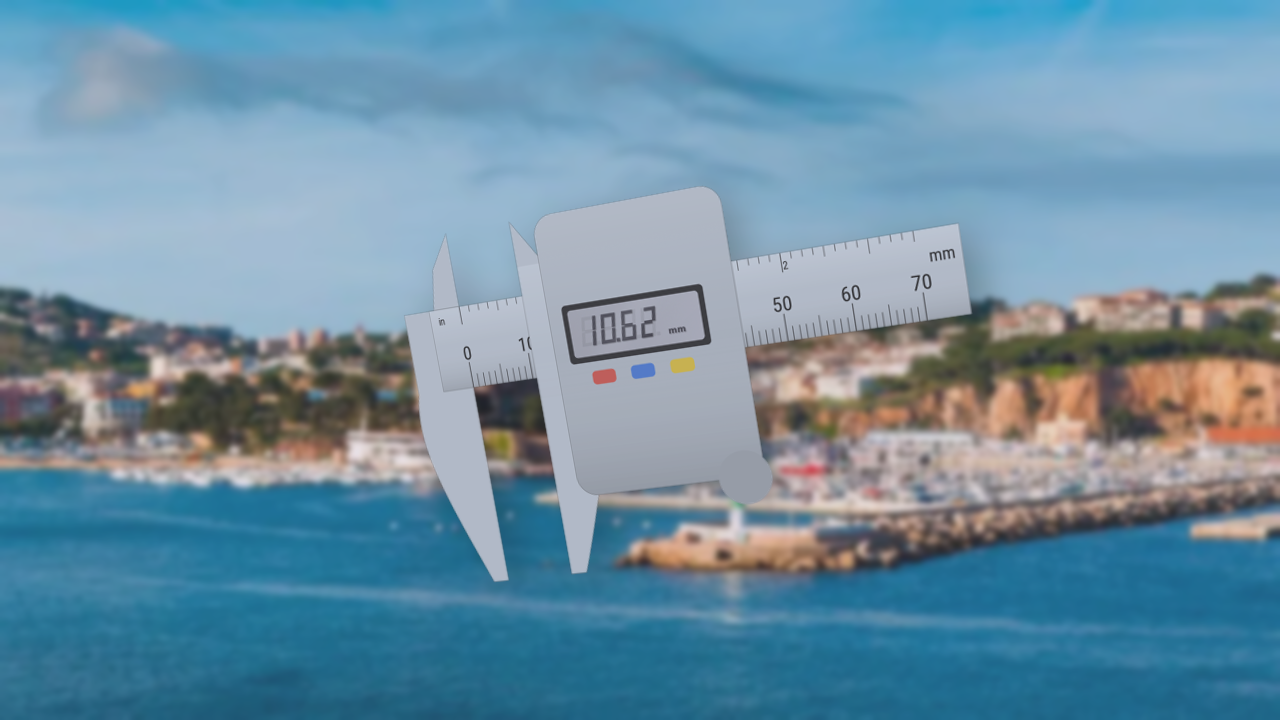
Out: value=10.62 unit=mm
